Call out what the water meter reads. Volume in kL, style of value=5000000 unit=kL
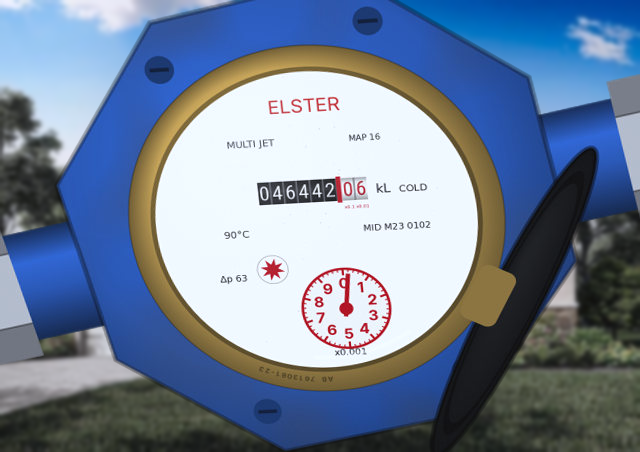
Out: value=46442.060 unit=kL
